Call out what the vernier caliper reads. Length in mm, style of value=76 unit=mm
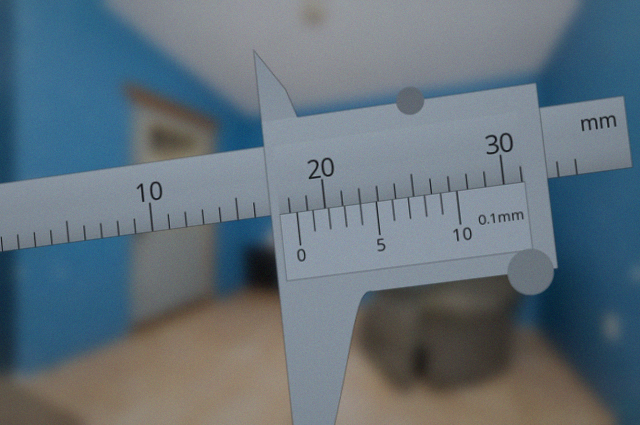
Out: value=18.4 unit=mm
